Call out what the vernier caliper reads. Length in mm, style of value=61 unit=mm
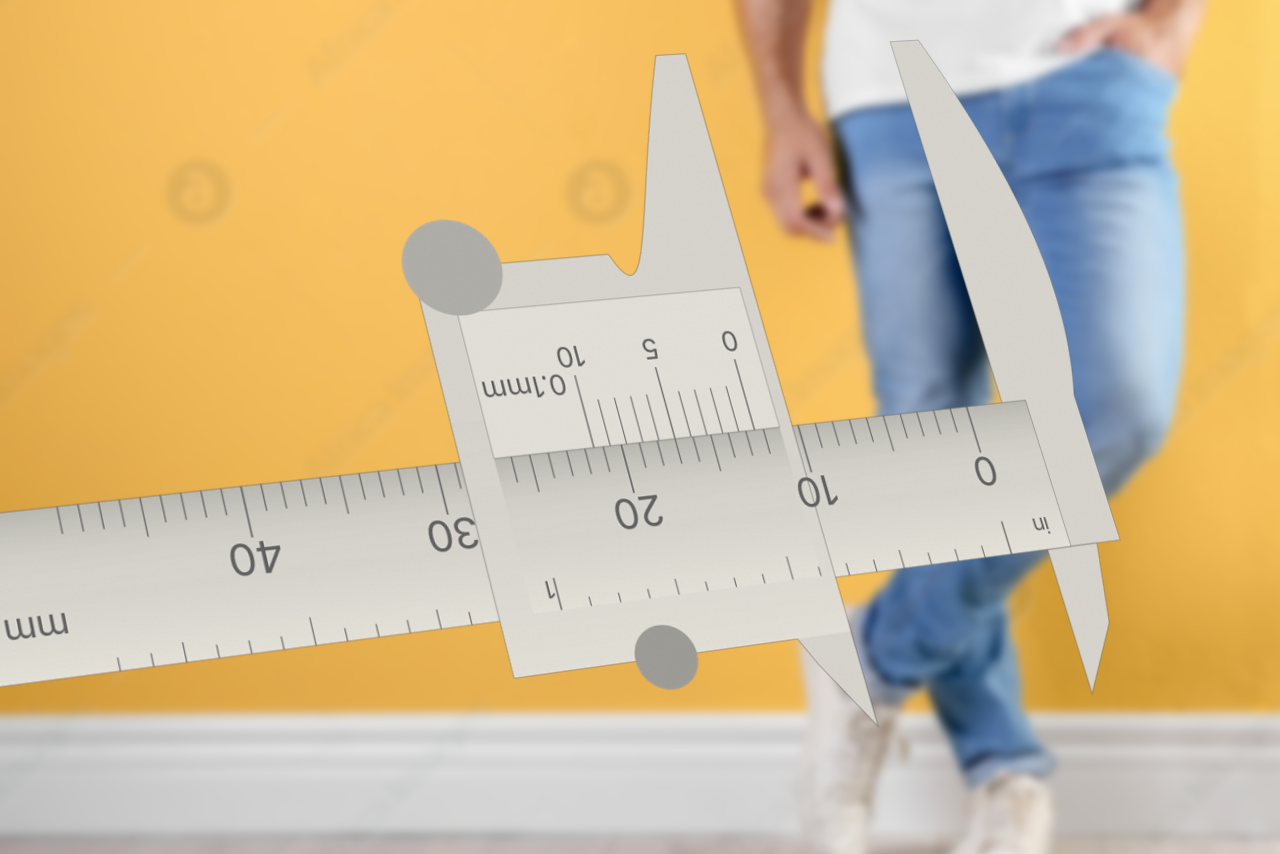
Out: value=12.5 unit=mm
